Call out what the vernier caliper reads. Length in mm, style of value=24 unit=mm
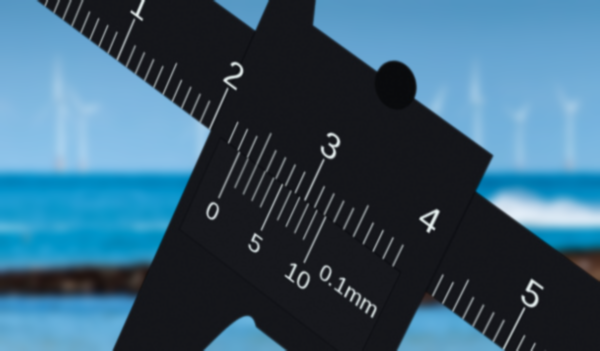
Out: value=23.2 unit=mm
